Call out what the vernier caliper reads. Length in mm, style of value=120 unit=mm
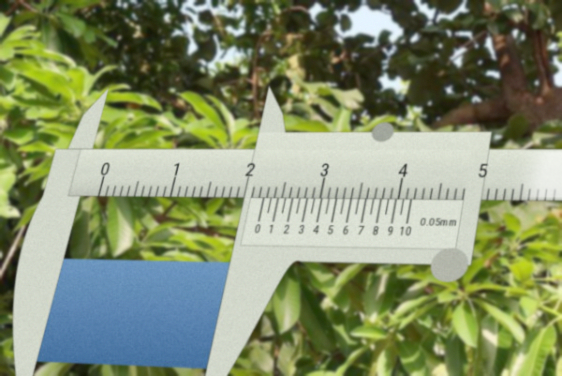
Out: value=22.6 unit=mm
